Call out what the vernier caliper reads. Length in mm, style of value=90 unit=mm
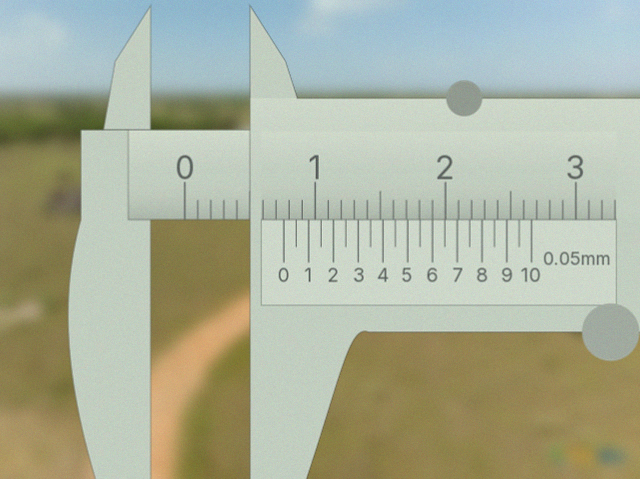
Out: value=7.6 unit=mm
